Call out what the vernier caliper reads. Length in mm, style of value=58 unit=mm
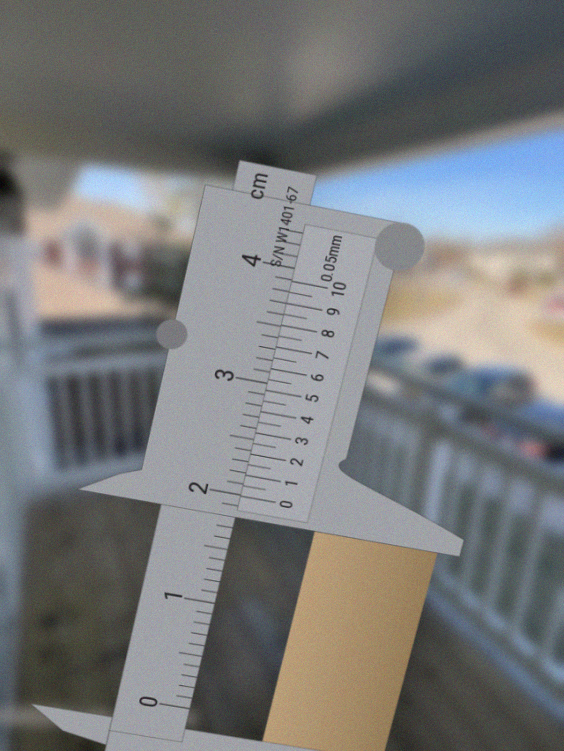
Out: value=19.9 unit=mm
